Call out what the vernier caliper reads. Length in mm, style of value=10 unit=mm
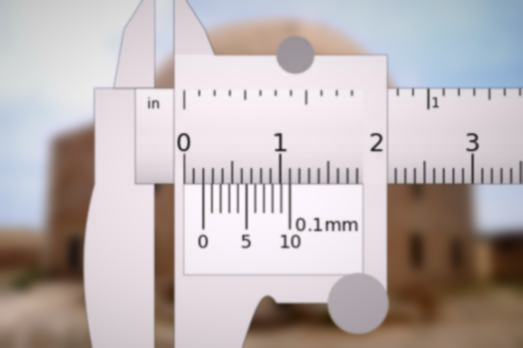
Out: value=2.0 unit=mm
